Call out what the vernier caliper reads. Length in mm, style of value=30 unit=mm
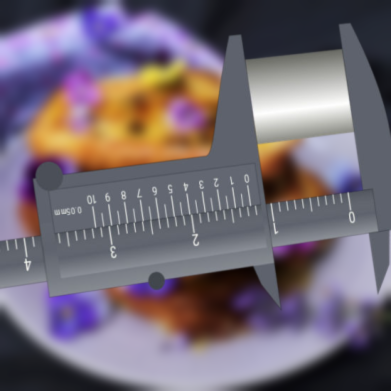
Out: value=12.6 unit=mm
